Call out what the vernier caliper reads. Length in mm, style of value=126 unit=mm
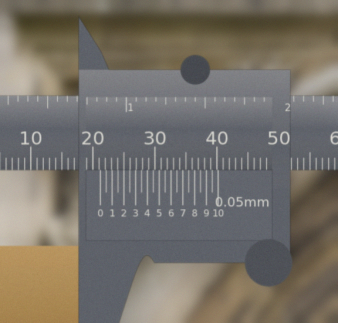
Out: value=21.2 unit=mm
